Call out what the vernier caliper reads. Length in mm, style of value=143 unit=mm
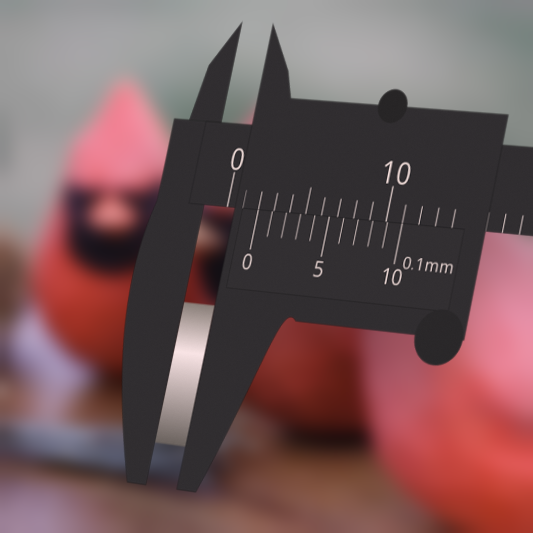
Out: value=2.0 unit=mm
